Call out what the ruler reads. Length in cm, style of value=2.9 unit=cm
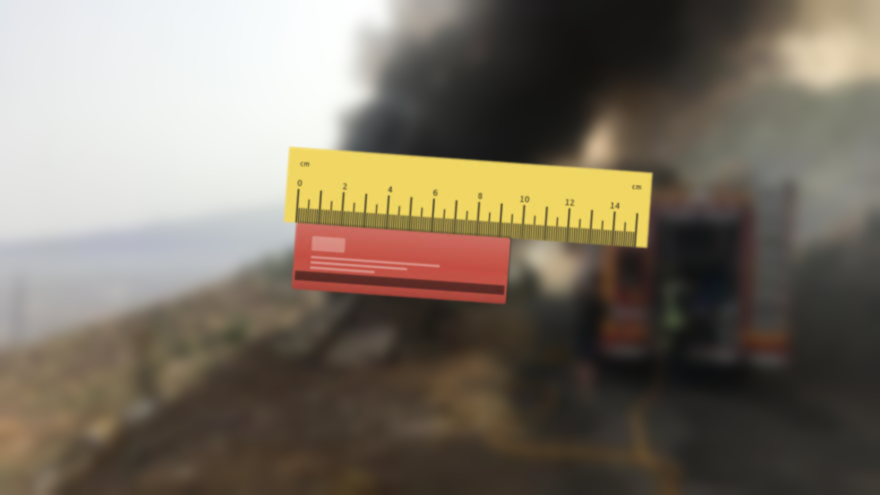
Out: value=9.5 unit=cm
